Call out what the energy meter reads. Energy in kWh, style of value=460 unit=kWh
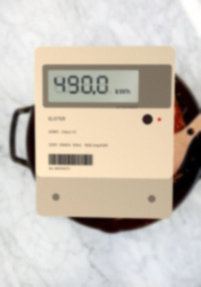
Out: value=490.0 unit=kWh
